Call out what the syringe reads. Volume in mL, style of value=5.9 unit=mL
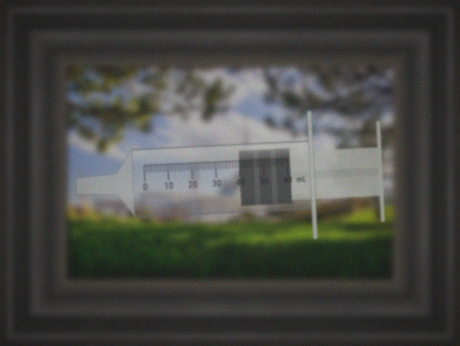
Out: value=40 unit=mL
